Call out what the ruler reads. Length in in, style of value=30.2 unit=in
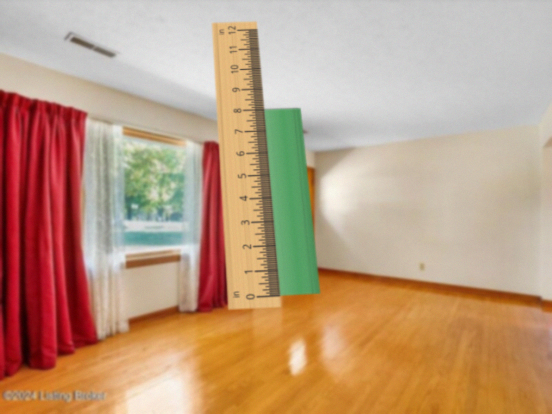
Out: value=8 unit=in
